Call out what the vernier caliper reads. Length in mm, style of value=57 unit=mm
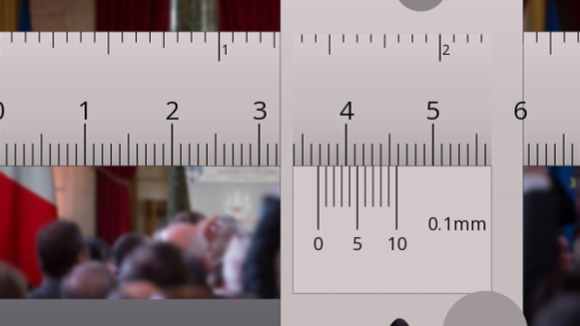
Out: value=36.8 unit=mm
